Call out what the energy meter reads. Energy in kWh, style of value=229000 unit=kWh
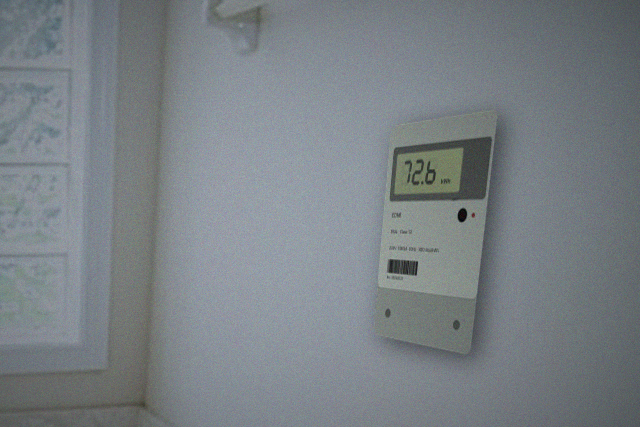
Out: value=72.6 unit=kWh
